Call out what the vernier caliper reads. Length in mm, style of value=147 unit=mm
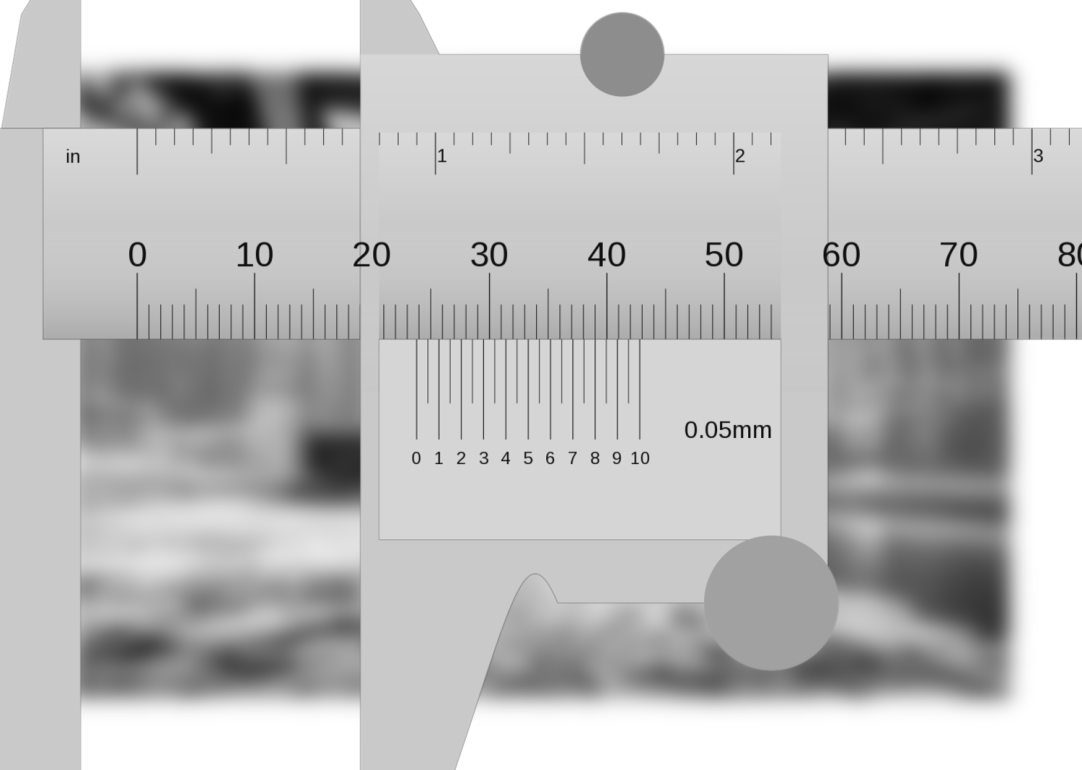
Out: value=23.8 unit=mm
